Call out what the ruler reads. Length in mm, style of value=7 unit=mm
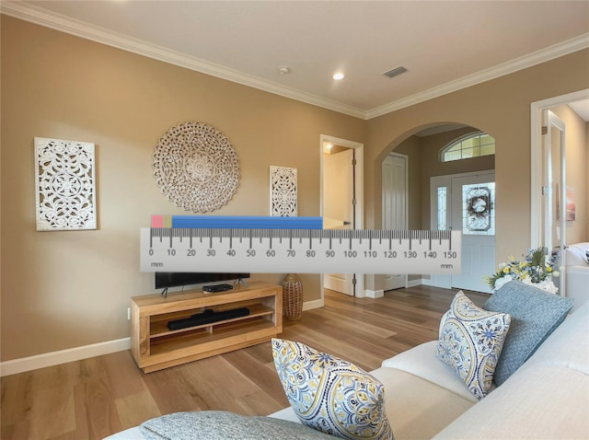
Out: value=100 unit=mm
